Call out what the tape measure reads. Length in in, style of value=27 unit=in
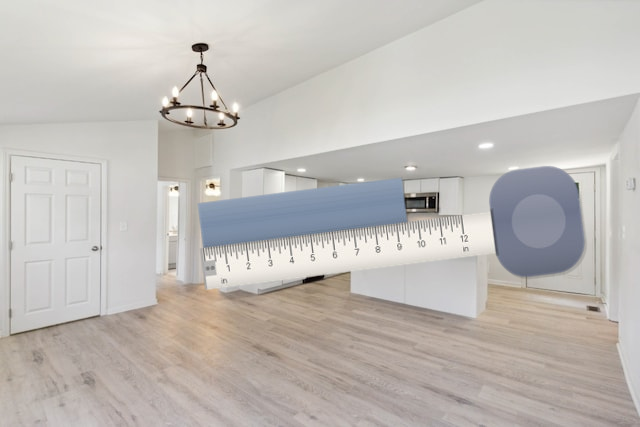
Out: value=9.5 unit=in
